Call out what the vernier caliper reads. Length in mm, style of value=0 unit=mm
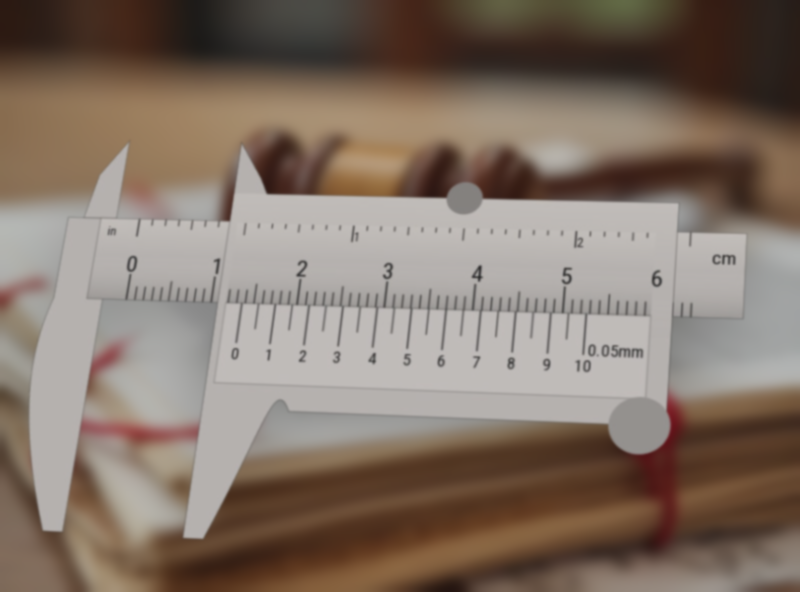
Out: value=13.6 unit=mm
